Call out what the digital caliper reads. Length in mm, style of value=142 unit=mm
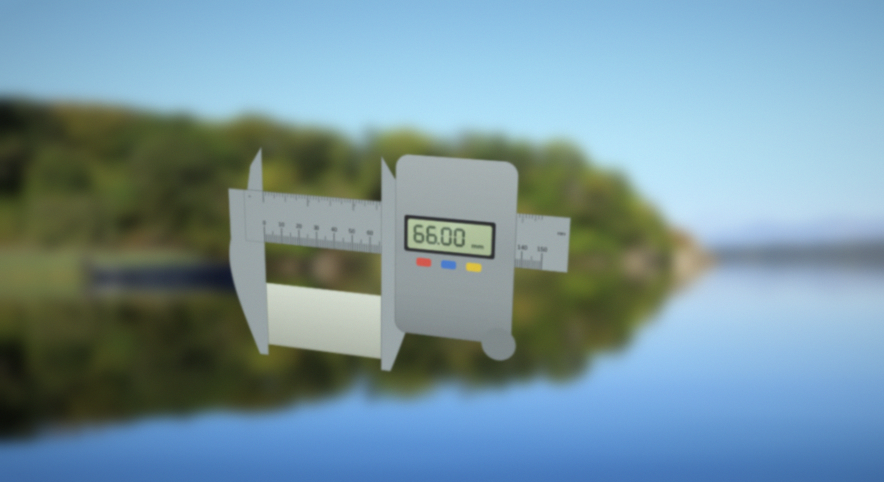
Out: value=66.00 unit=mm
